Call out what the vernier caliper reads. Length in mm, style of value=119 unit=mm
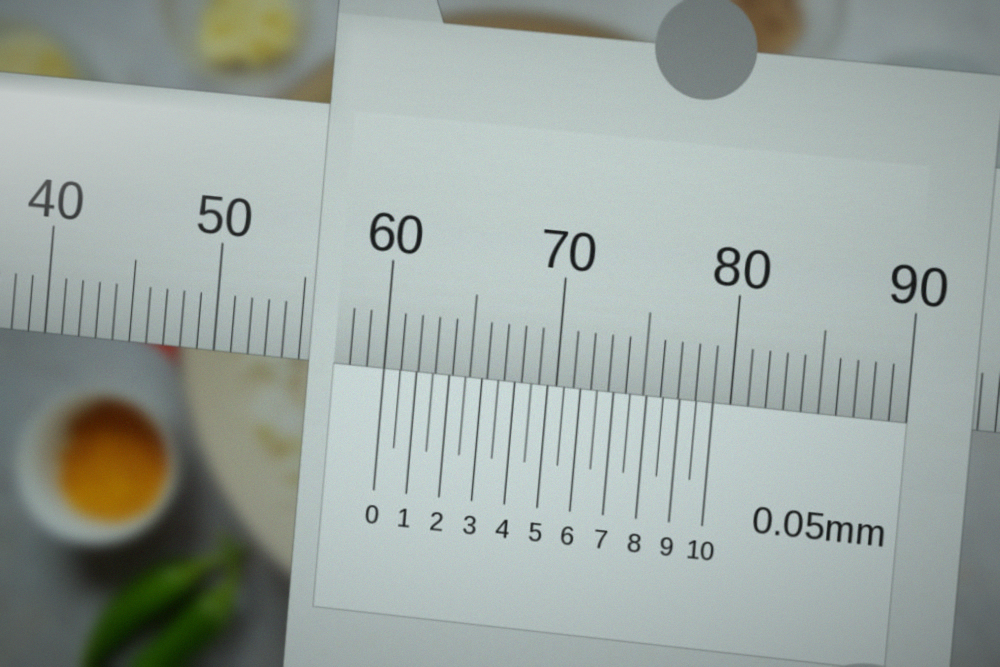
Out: value=60.0 unit=mm
